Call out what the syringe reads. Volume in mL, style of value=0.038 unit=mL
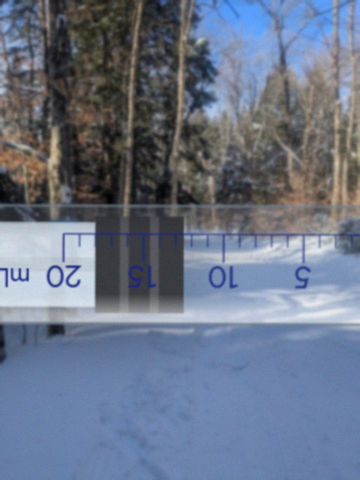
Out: value=12.5 unit=mL
